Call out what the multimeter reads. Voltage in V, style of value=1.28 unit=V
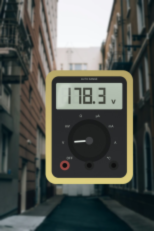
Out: value=178.3 unit=V
